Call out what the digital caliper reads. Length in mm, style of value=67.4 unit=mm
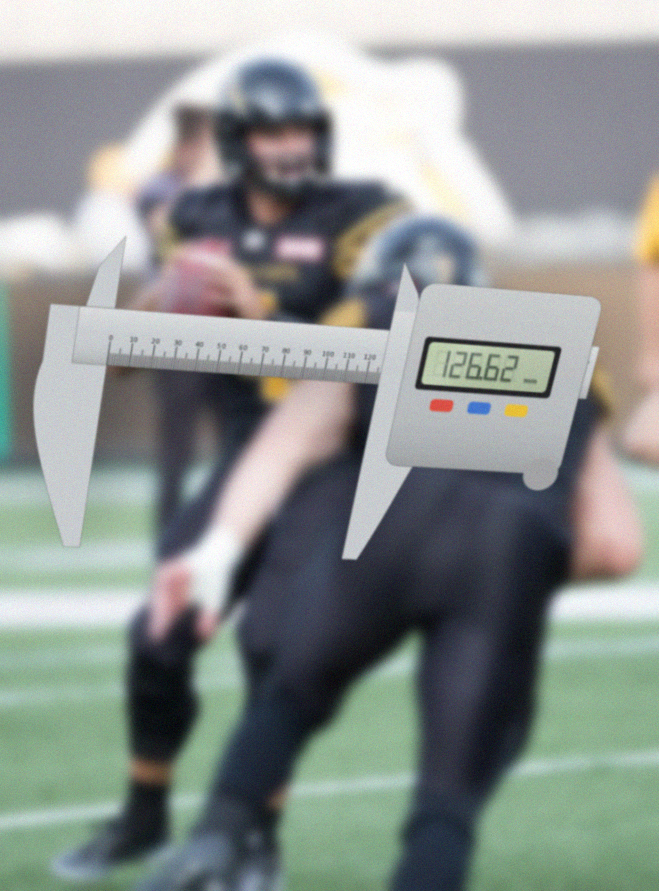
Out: value=126.62 unit=mm
